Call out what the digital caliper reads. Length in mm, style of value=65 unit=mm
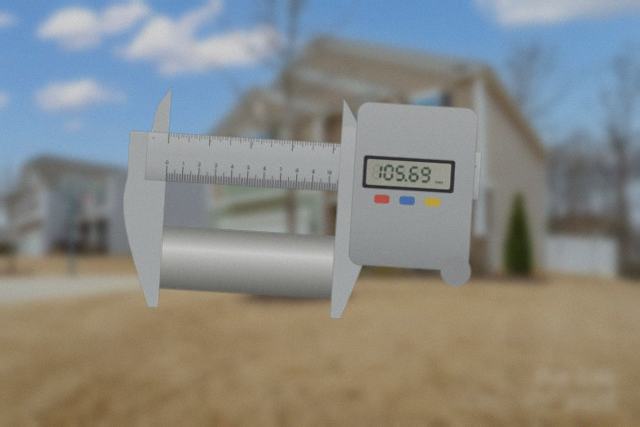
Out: value=105.69 unit=mm
